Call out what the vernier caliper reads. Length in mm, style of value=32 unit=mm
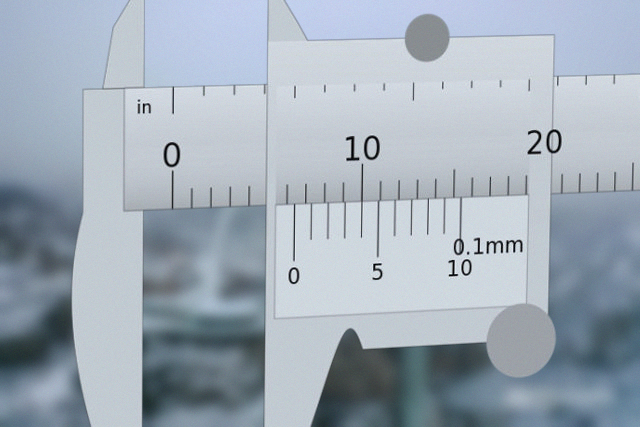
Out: value=6.4 unit=mm
